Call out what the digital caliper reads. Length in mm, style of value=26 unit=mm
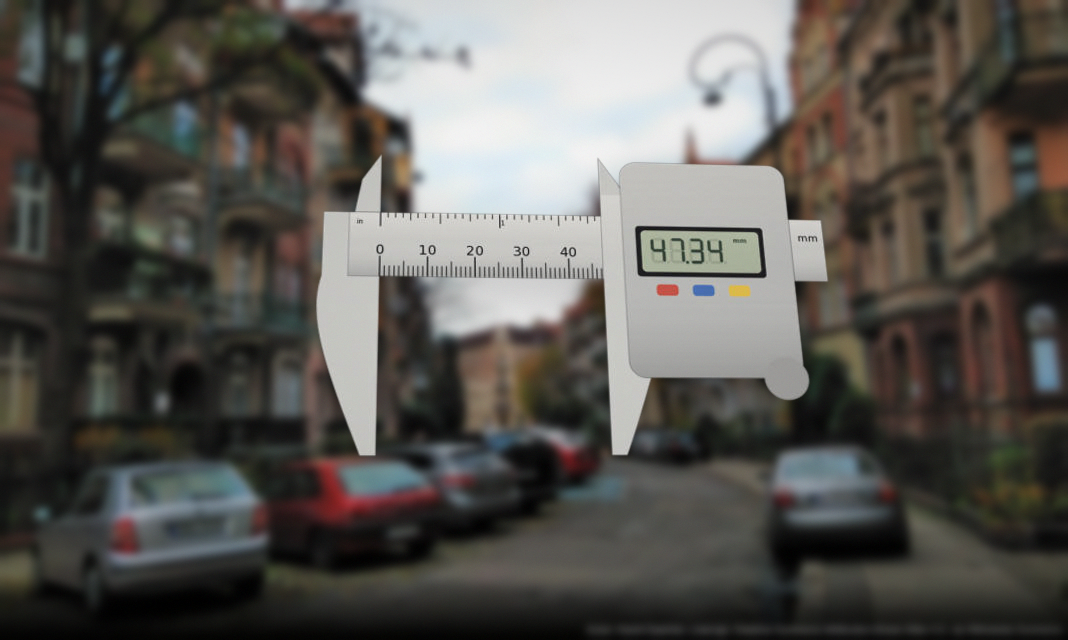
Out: value=47.34 unit=mm
